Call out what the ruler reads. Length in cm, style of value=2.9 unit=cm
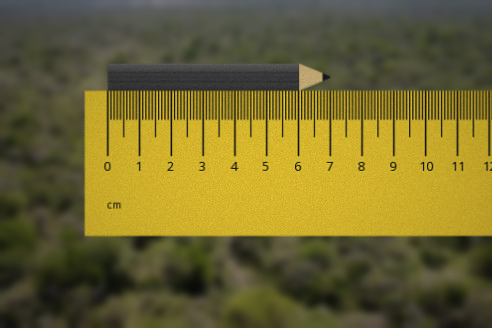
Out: value=7 unit=cm
